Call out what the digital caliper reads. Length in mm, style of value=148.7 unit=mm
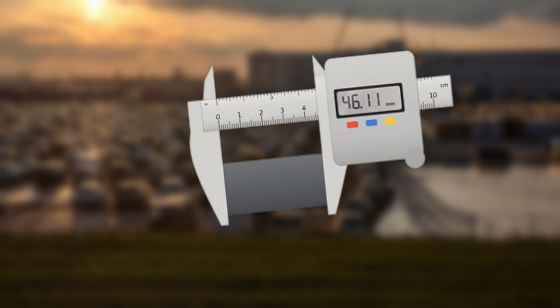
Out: value=46.11 unit=mm
